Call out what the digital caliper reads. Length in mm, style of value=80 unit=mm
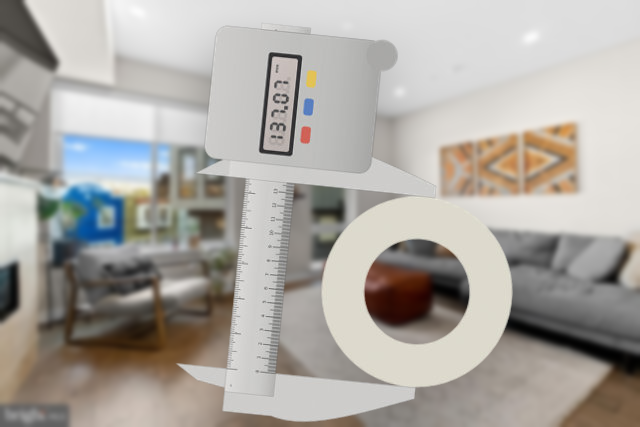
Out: value=137.07 unit=mm
